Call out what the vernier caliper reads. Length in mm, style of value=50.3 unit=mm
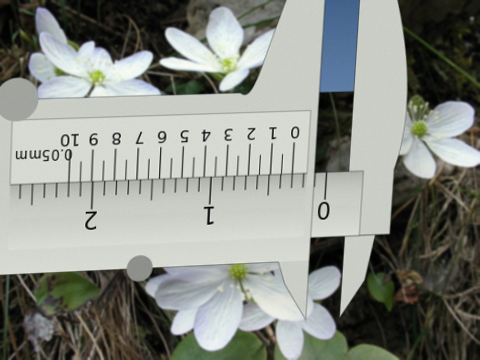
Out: value=3.0 unit=mm
